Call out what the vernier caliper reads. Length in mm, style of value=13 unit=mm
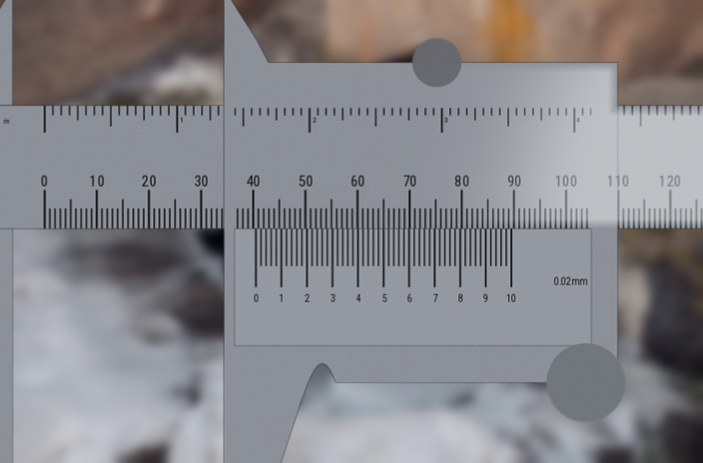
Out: value=40.5 unit=mm
